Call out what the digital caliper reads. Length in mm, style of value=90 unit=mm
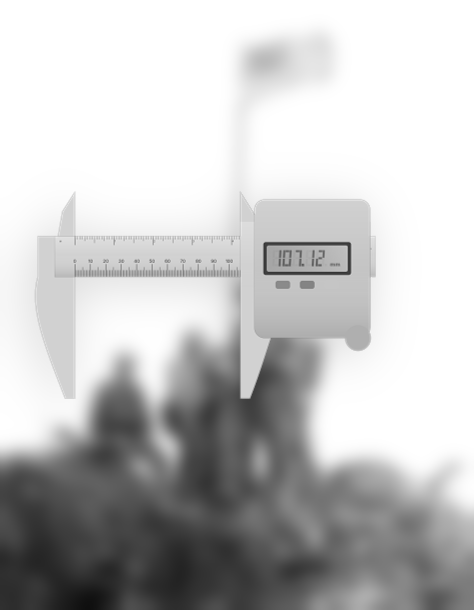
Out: value=107.12 unit=mm
